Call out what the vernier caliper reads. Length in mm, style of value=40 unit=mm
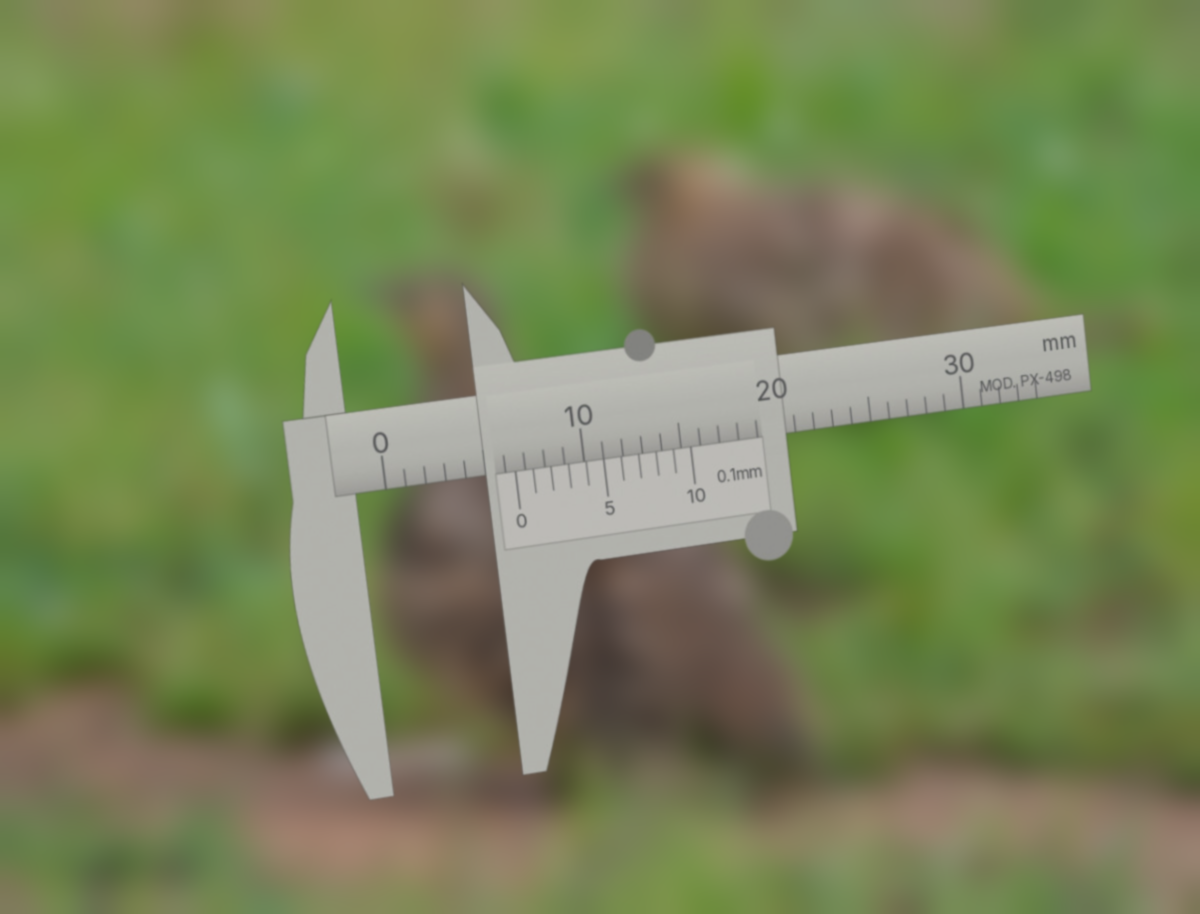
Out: value=6.5 unit=mm
